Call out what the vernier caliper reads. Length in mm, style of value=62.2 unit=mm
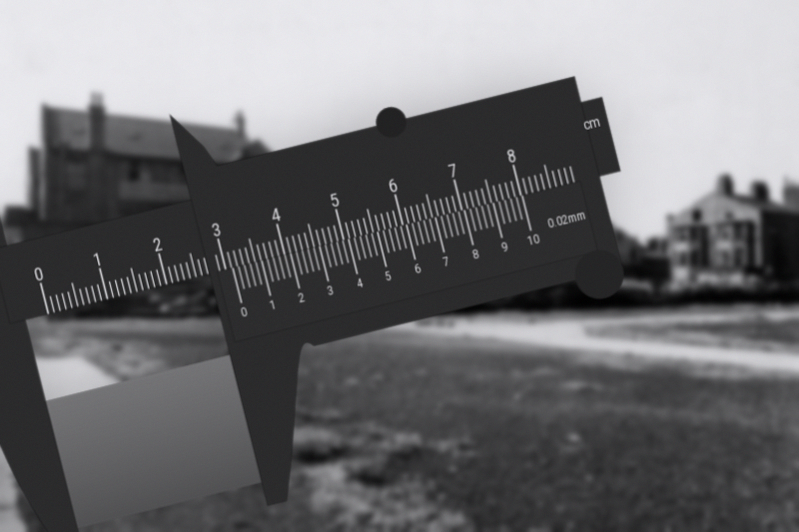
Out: value=31.2 unit=mm
